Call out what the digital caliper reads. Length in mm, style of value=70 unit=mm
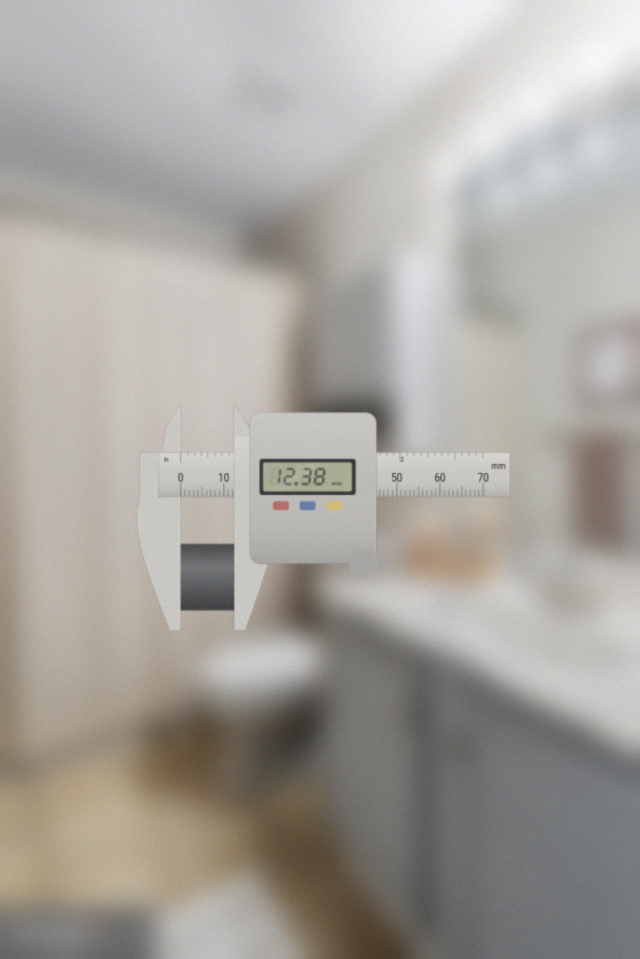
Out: value=12.38 unit=mm
